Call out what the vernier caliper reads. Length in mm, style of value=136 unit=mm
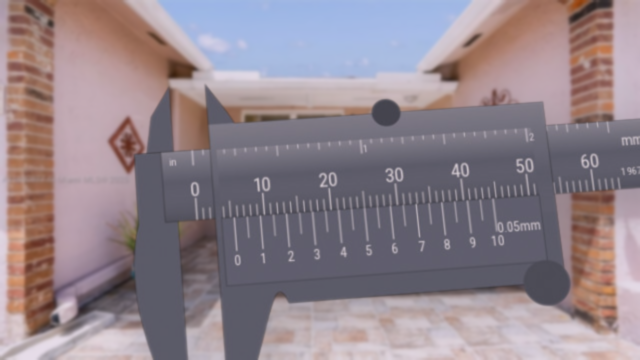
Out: value=5.5 unit=mm
